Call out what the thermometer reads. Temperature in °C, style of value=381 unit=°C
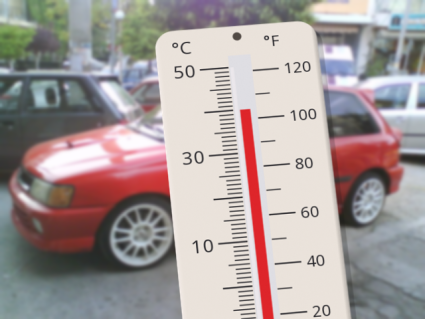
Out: value=40 unit=°C
